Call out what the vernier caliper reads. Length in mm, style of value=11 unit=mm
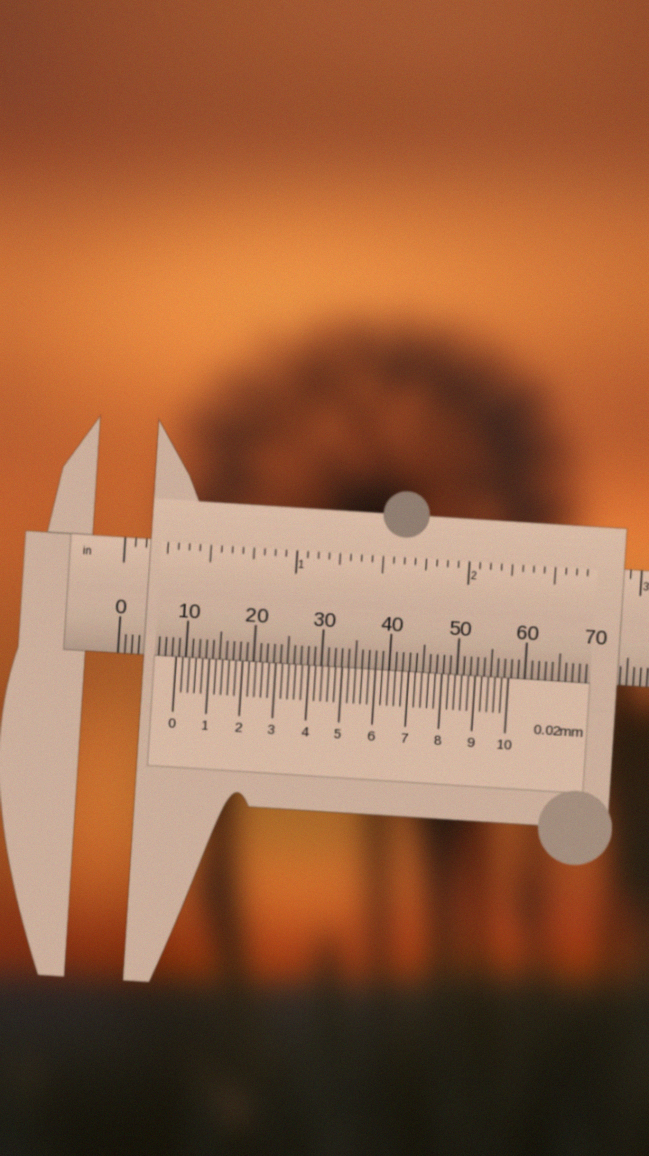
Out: value=8.6 unit=mm
